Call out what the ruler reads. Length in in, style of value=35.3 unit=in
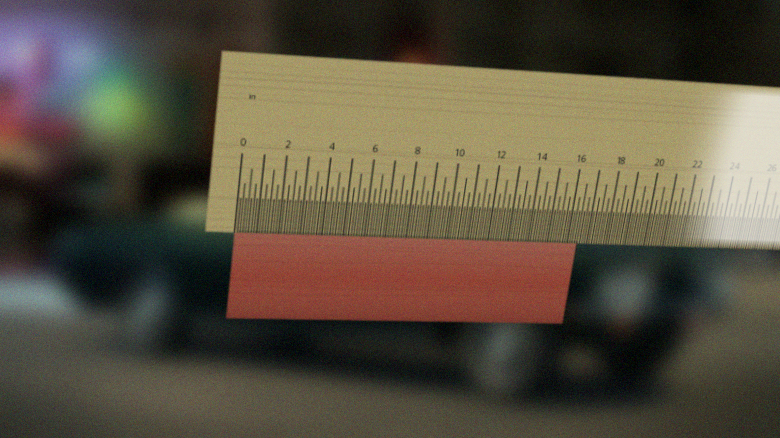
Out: value=16.5 unit=in
